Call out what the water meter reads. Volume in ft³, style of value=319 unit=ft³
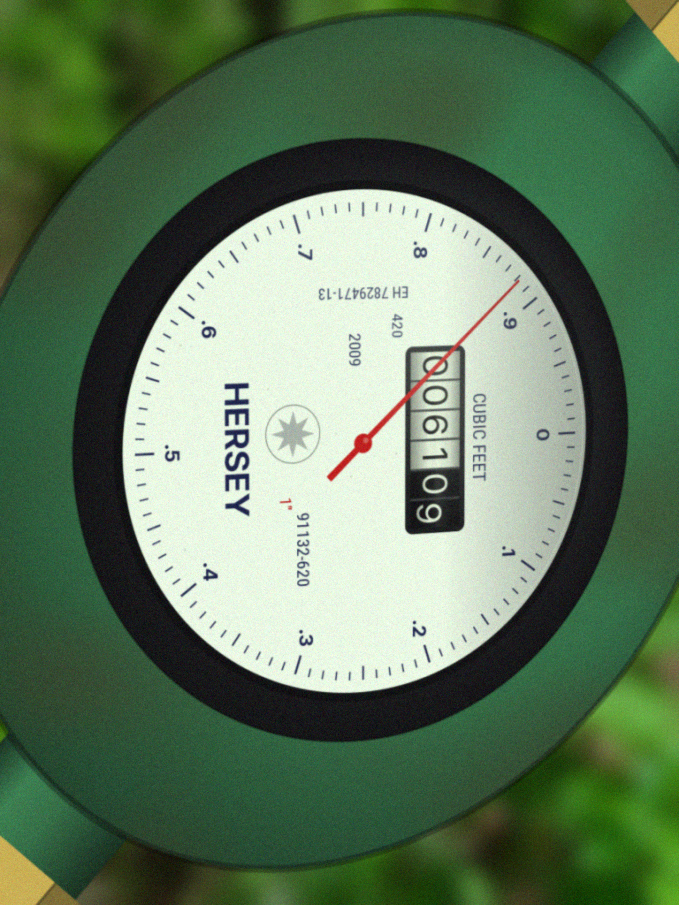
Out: value=6108.88 unit=ft³
